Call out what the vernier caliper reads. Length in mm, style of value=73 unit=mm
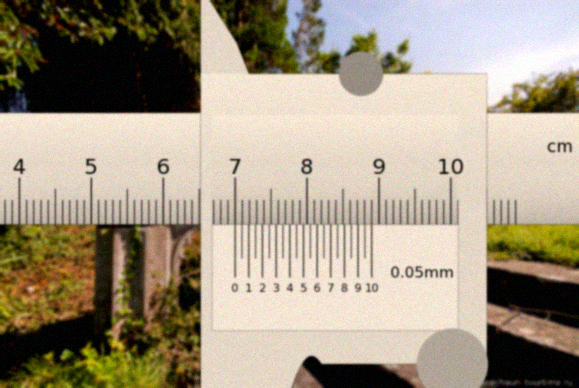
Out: value=70.0 unit=mm
